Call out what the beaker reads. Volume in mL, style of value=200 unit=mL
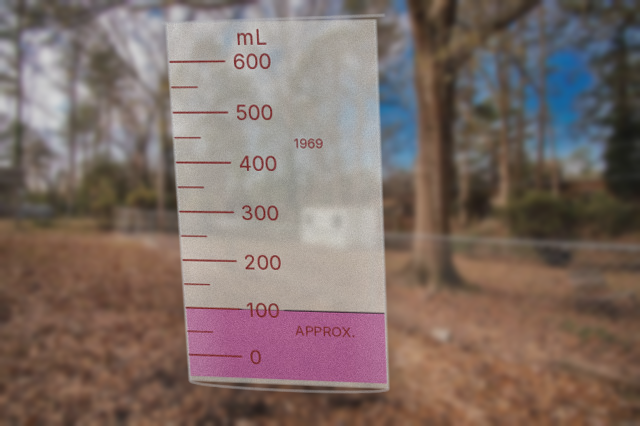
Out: value=100 unit=mL
